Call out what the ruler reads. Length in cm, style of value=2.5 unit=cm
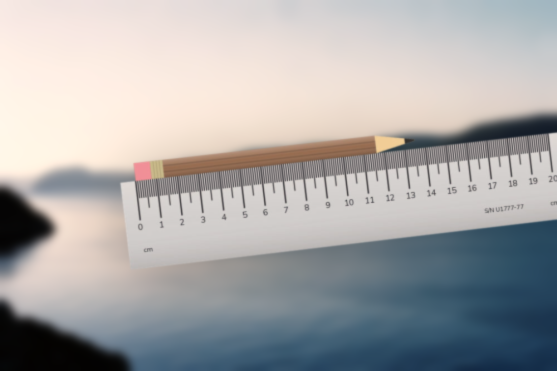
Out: value=13.5 unit=cm
